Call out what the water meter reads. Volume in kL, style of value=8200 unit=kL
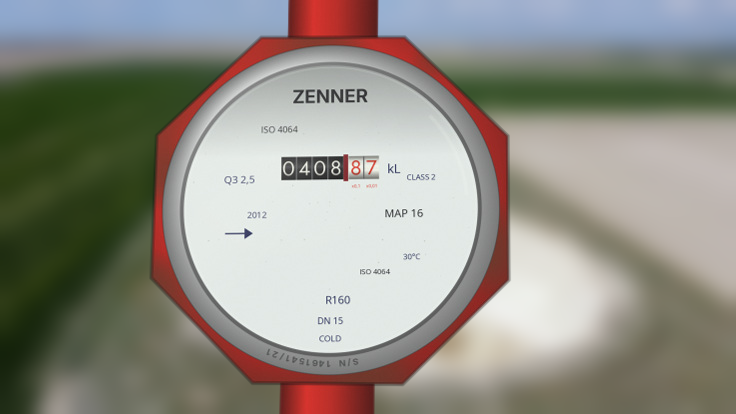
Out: value=408.87 unit=kL
